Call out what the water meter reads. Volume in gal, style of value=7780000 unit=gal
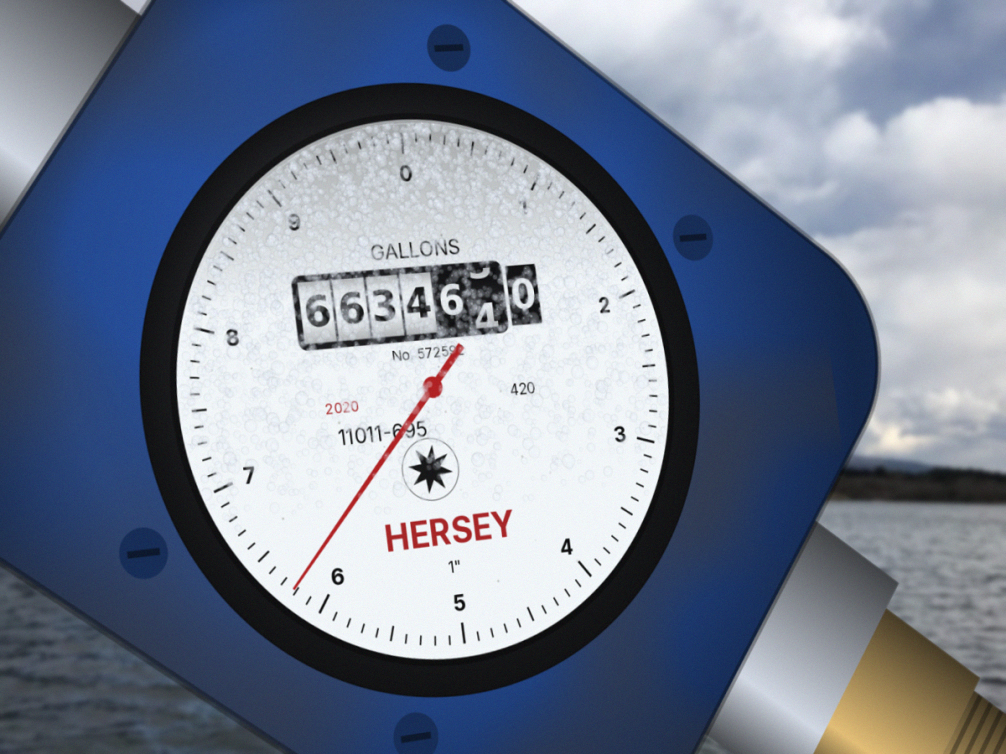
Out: value=6634636.2 unit=gal
